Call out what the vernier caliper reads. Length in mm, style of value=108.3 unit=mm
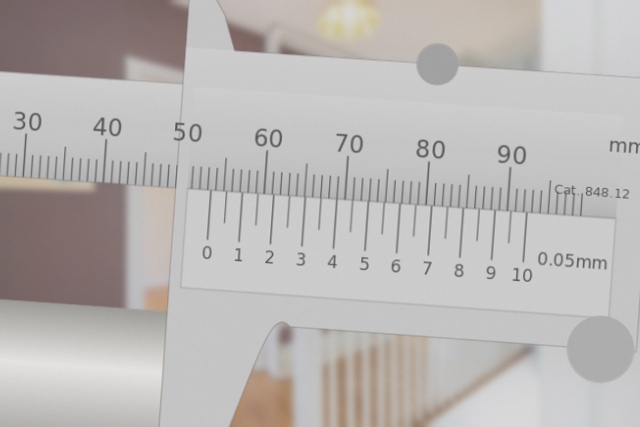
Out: value=53.4 unit=mm
